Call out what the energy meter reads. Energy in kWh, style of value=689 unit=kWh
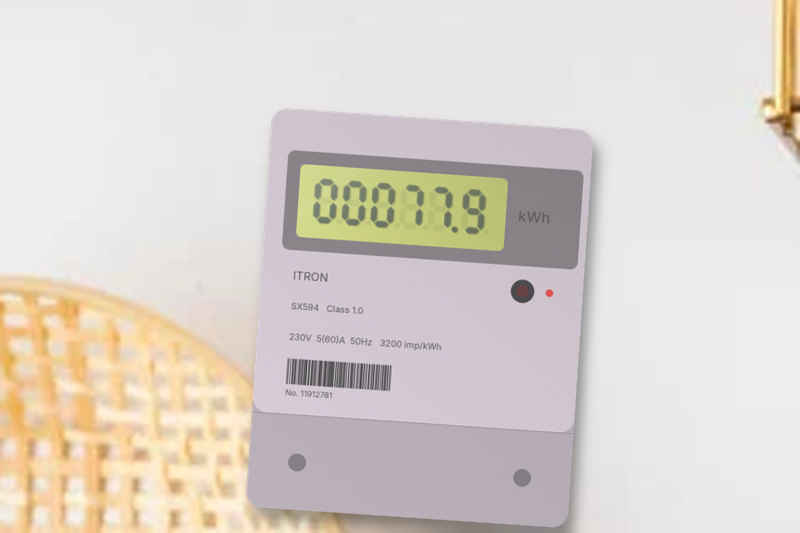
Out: value=77.9 unit=kWh
